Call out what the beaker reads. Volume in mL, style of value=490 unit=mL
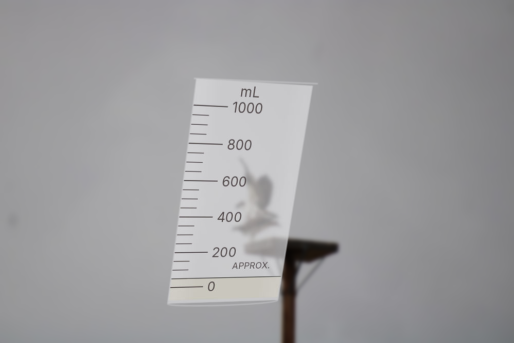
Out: value=50 unit=mL
